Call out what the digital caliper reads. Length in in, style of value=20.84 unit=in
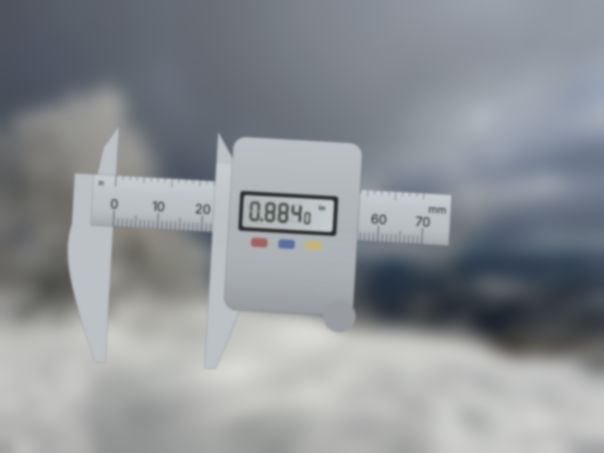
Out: value=0.8840 unit=in
